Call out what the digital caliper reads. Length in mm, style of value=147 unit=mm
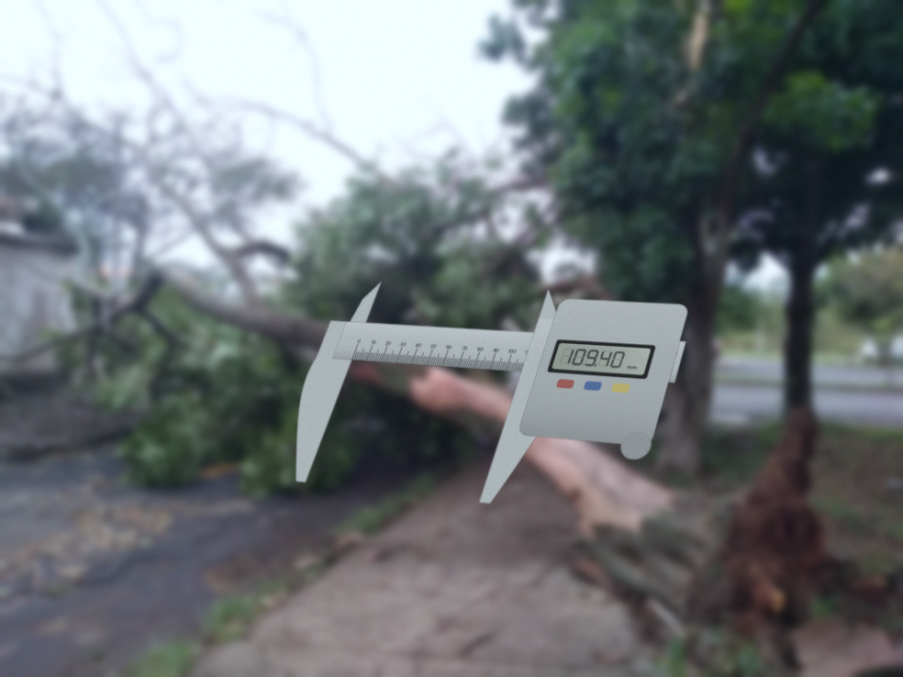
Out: value=109.40 unit=mm
